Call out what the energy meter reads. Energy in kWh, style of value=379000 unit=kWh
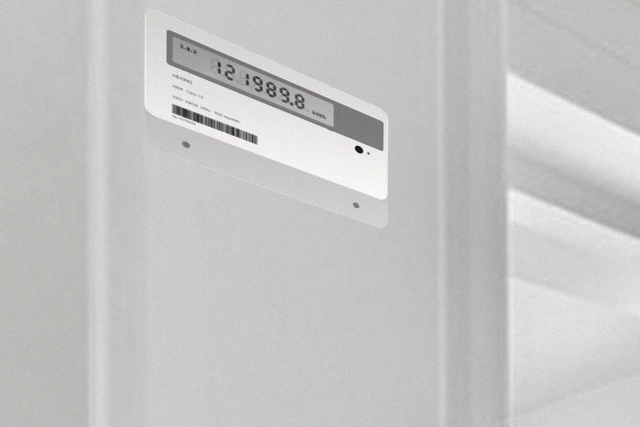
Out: value=121989.8 unit=kWh
